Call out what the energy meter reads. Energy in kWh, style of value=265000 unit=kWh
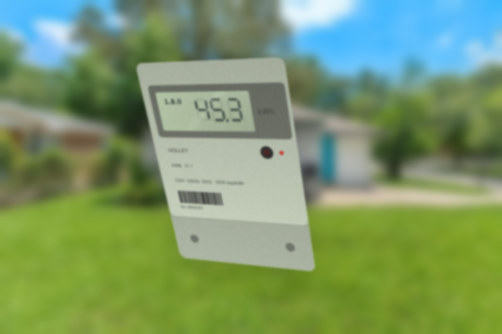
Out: value=45.3 unit=kWh
